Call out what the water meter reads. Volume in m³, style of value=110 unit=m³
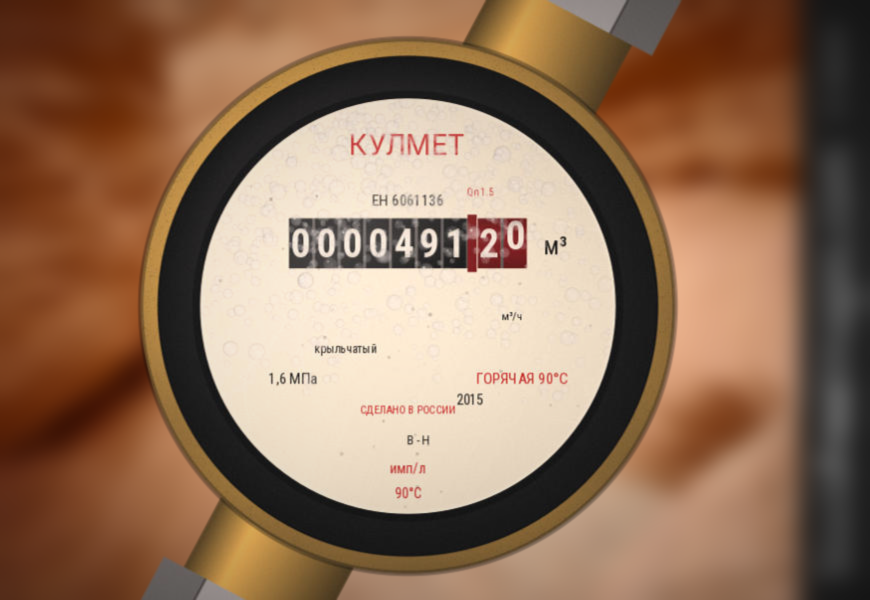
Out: value=491.20 unit=m³
